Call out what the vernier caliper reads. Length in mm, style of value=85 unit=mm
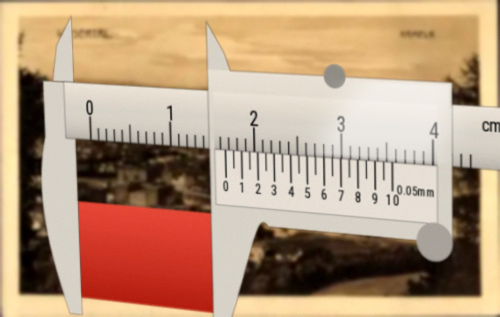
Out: value=16.6 unit=mm
